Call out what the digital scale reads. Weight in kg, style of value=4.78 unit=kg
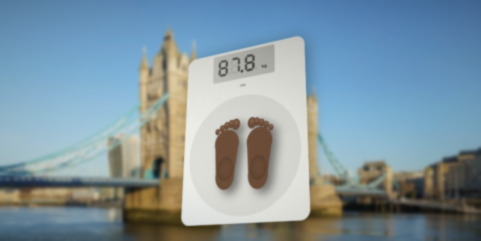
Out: value=87.8 unit=kg
